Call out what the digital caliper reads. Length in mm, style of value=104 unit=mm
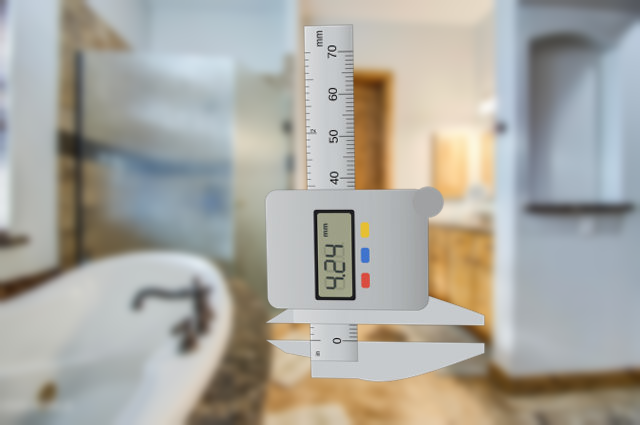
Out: value=4.24 unit=mm
